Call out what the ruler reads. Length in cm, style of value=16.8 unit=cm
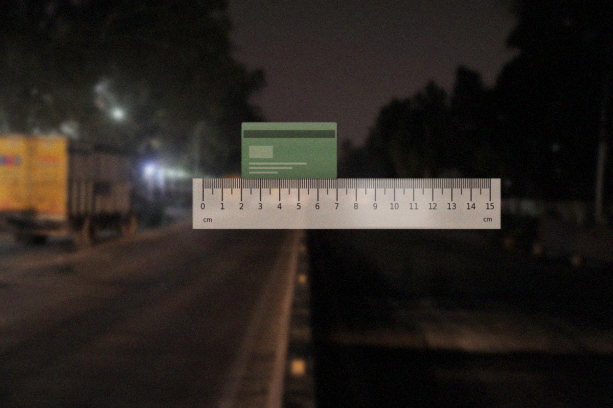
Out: value=5 unit=cm
